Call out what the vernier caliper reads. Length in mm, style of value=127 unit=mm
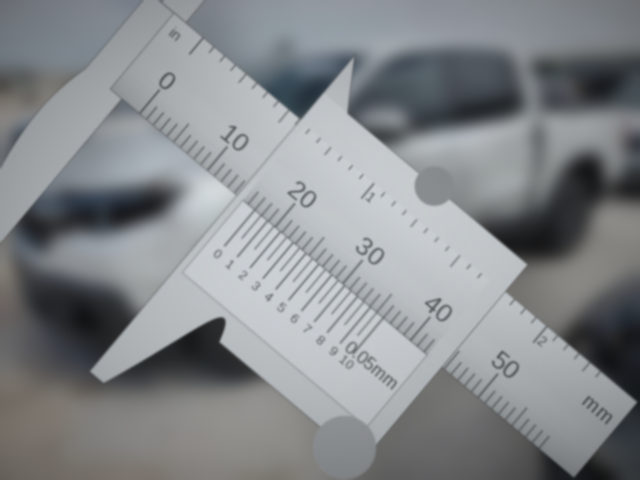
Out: value=17.0 unit=mm
